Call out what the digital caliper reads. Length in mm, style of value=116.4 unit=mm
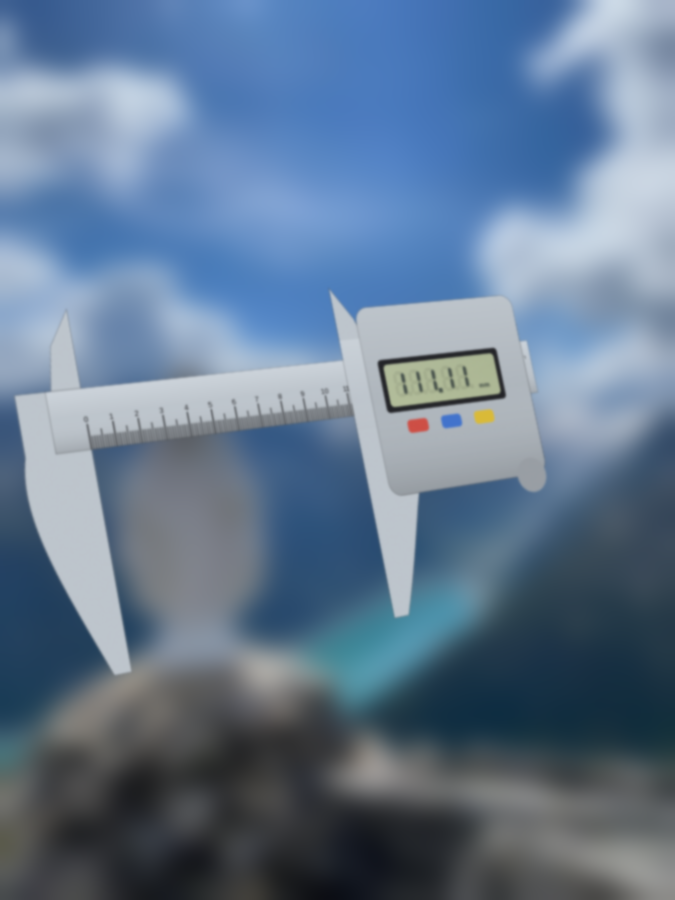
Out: value=111.11 unit=mm
